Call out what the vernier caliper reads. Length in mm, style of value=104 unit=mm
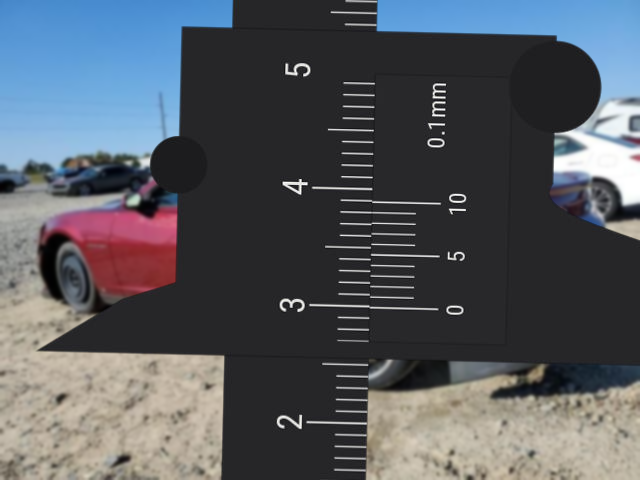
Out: value=29.9 unit=mm
